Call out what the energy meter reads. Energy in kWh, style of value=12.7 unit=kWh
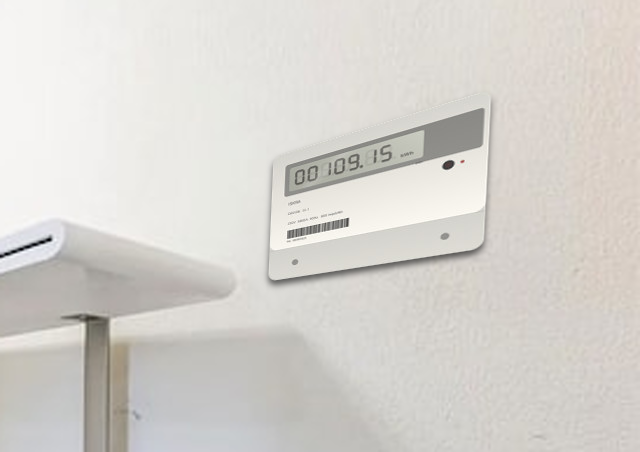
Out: value=109.15 unit=kWh
